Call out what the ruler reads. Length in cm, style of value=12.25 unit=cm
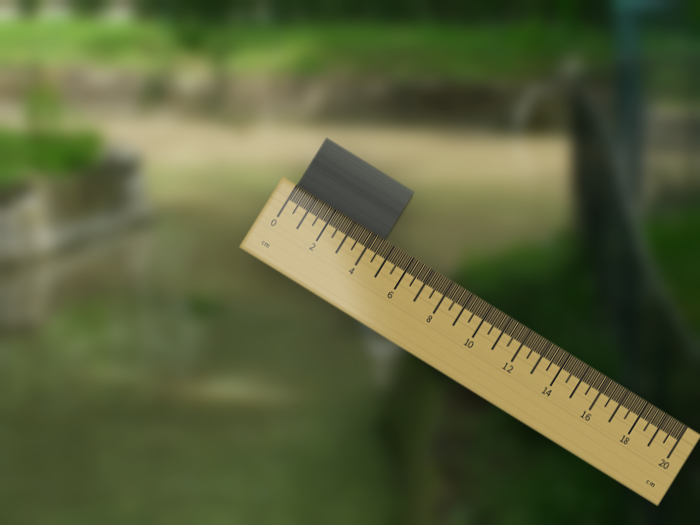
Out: value=4.5 unit=cm
